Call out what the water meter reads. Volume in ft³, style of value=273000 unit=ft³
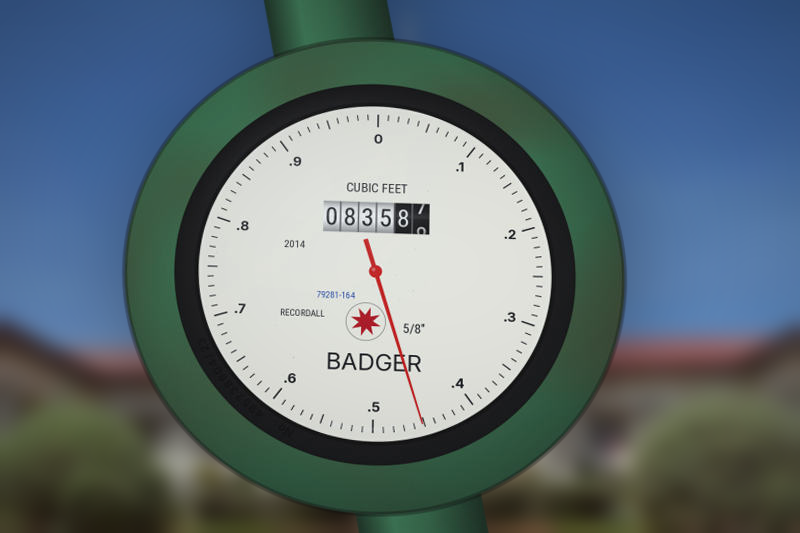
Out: value=83587.45 unit=ft³
